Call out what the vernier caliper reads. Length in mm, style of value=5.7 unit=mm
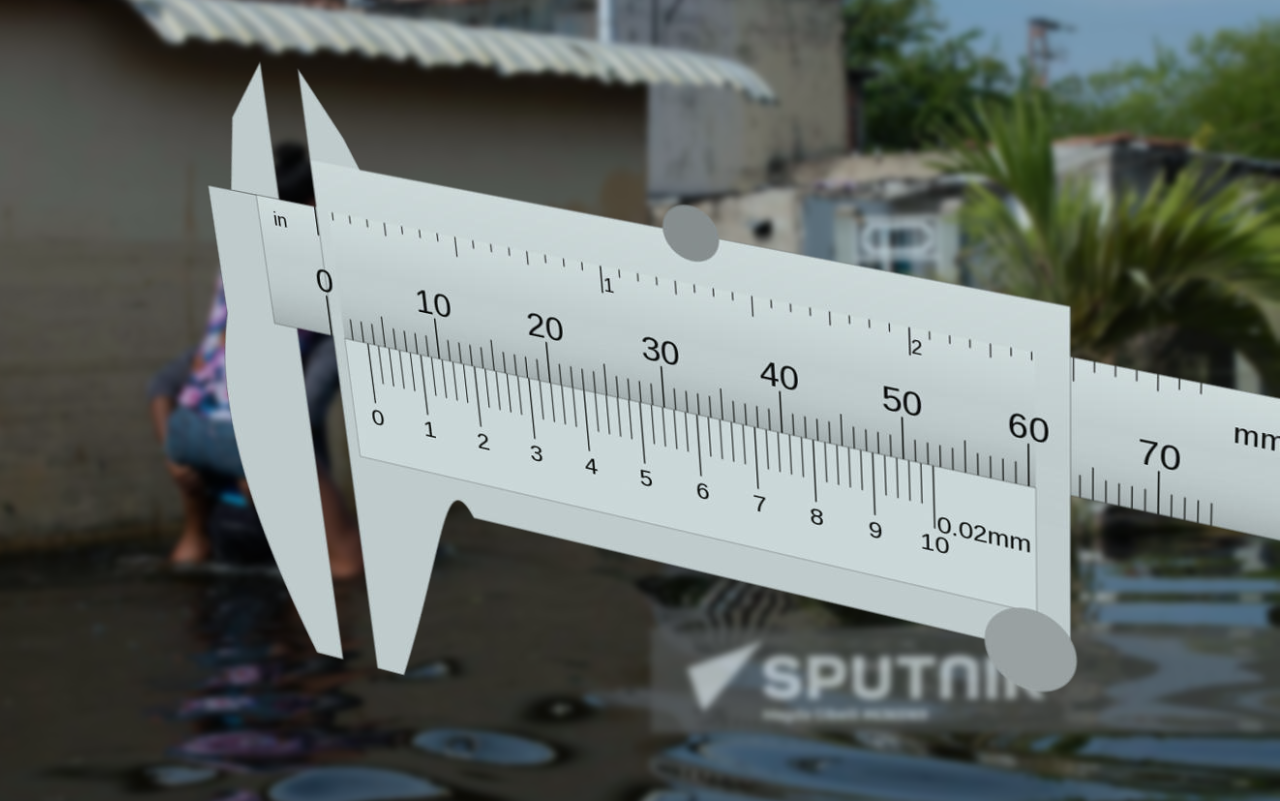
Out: value=3.4 unit=mm
